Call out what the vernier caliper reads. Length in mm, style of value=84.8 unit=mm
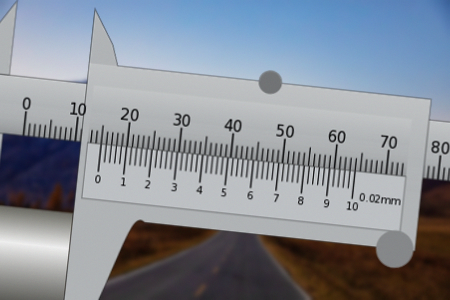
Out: value=15.0 unit=mm
